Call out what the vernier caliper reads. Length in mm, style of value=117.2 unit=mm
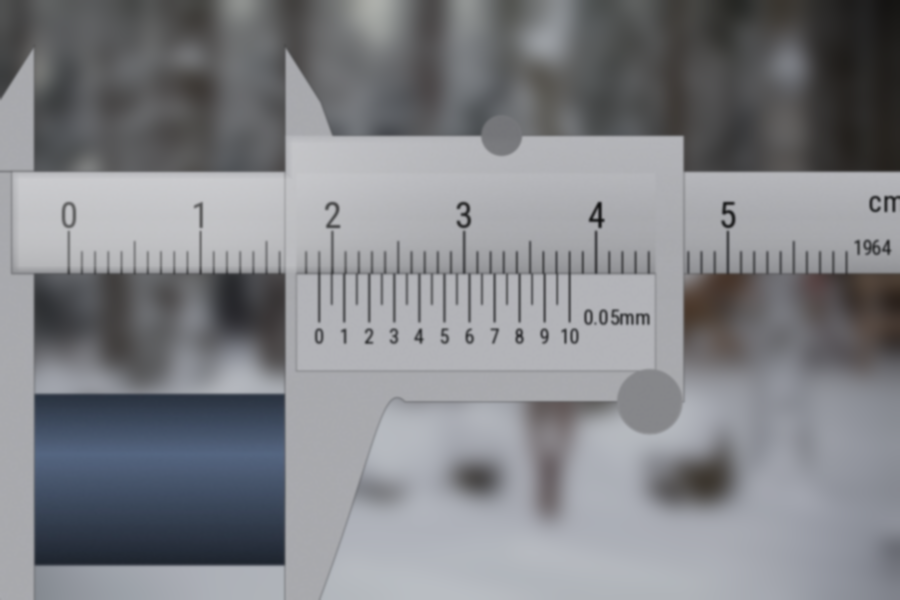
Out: value=19.0 unit=mm
